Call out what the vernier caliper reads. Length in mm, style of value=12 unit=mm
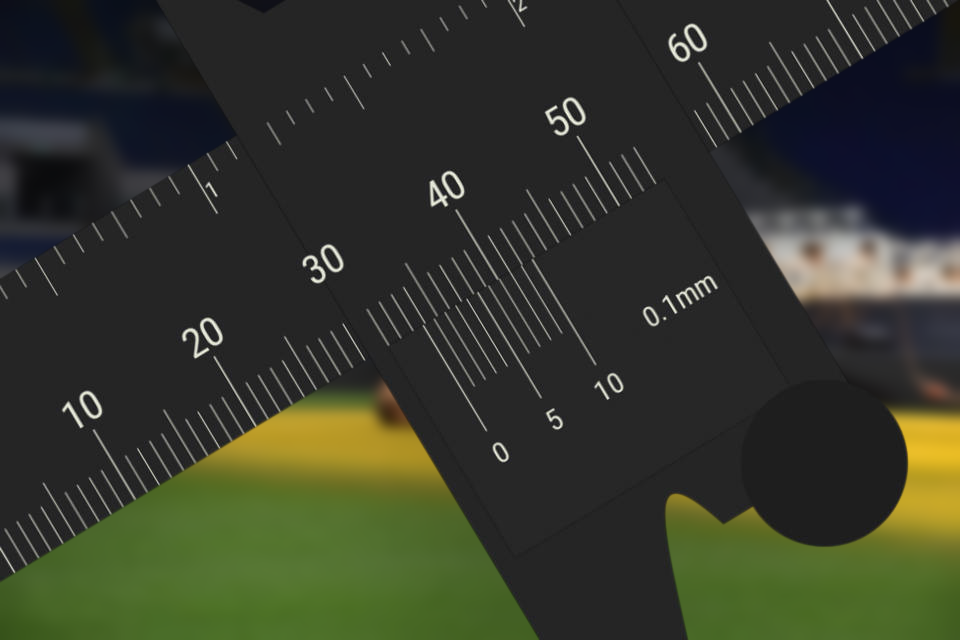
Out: value=33.8 unit=mm
